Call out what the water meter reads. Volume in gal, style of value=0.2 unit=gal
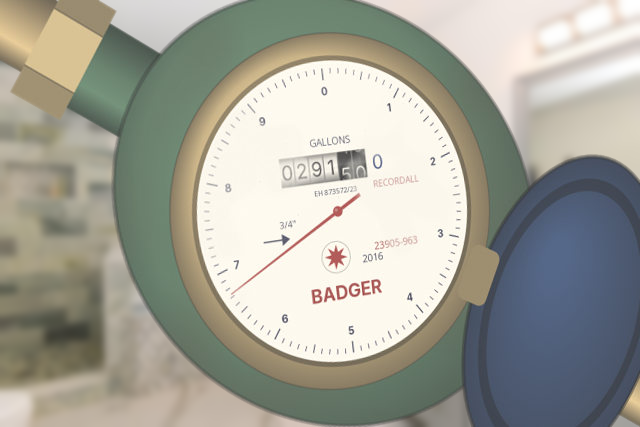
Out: value=291496.7 unit=gal
